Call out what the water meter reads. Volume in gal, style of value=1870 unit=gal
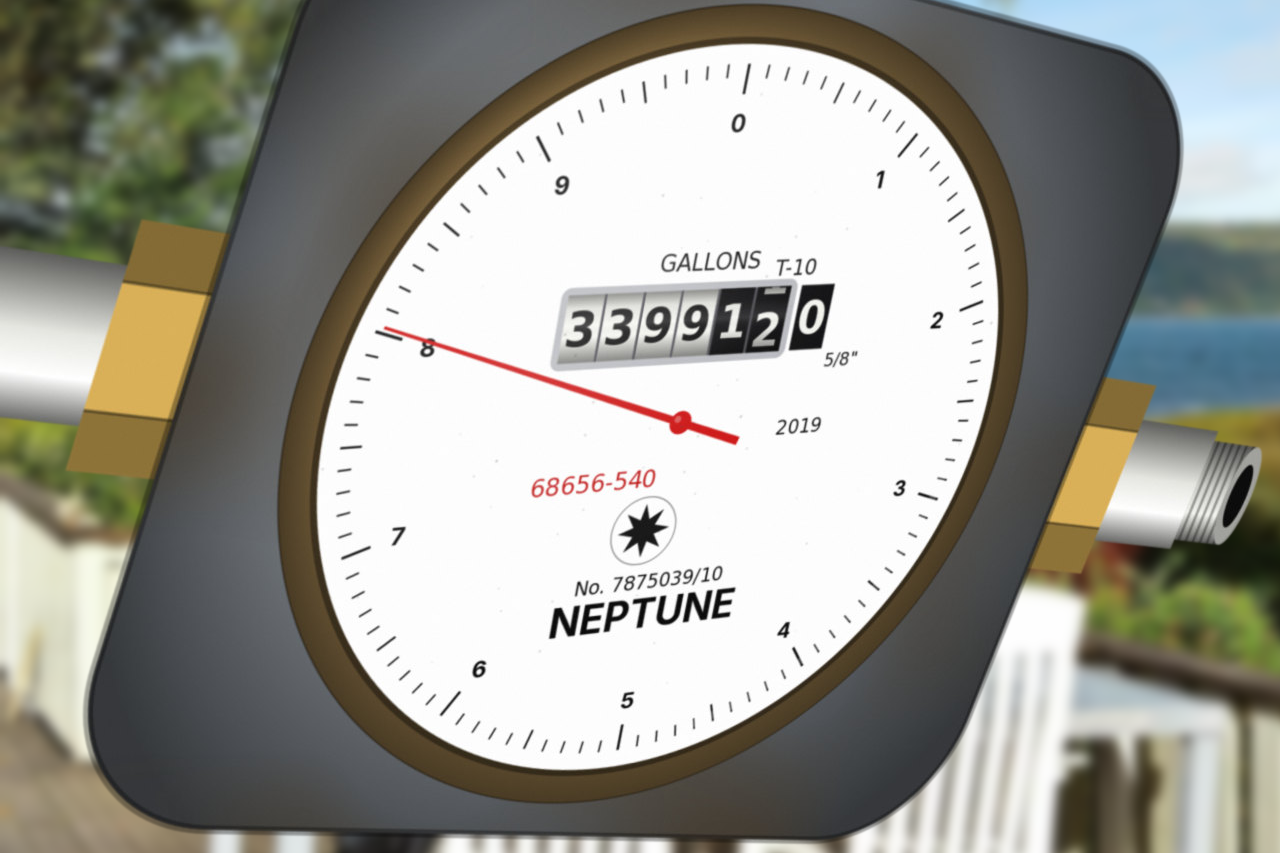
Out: value=3399118.0 unit=gal
